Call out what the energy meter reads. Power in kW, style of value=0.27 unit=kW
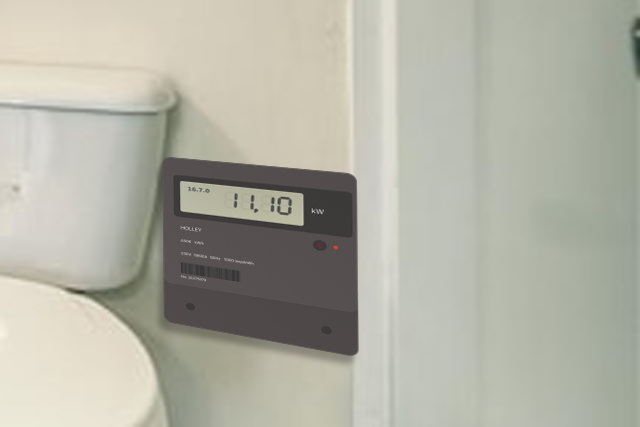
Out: value=11.10 unit=kW
